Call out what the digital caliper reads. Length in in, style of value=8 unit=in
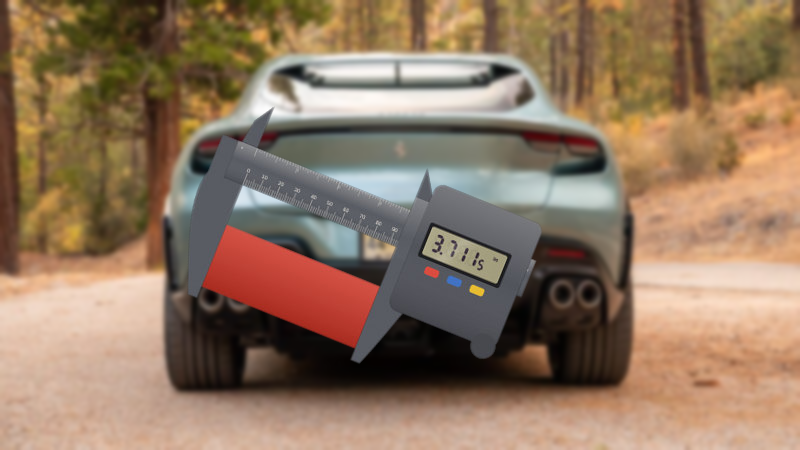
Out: value=3.7115 unit=in
